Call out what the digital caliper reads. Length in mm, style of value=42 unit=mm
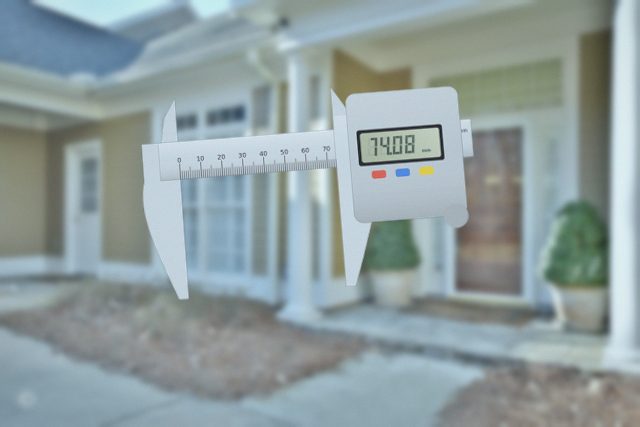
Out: value=74.08 unit=mm
